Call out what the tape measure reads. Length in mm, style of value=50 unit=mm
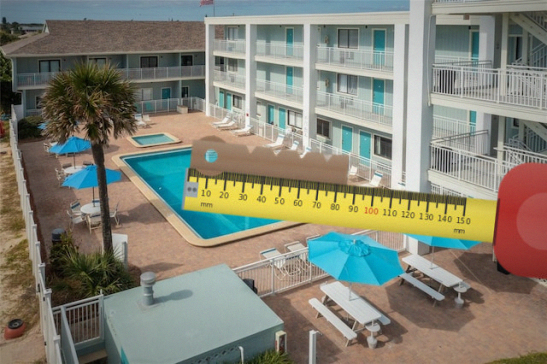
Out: value=85 unit=mm
